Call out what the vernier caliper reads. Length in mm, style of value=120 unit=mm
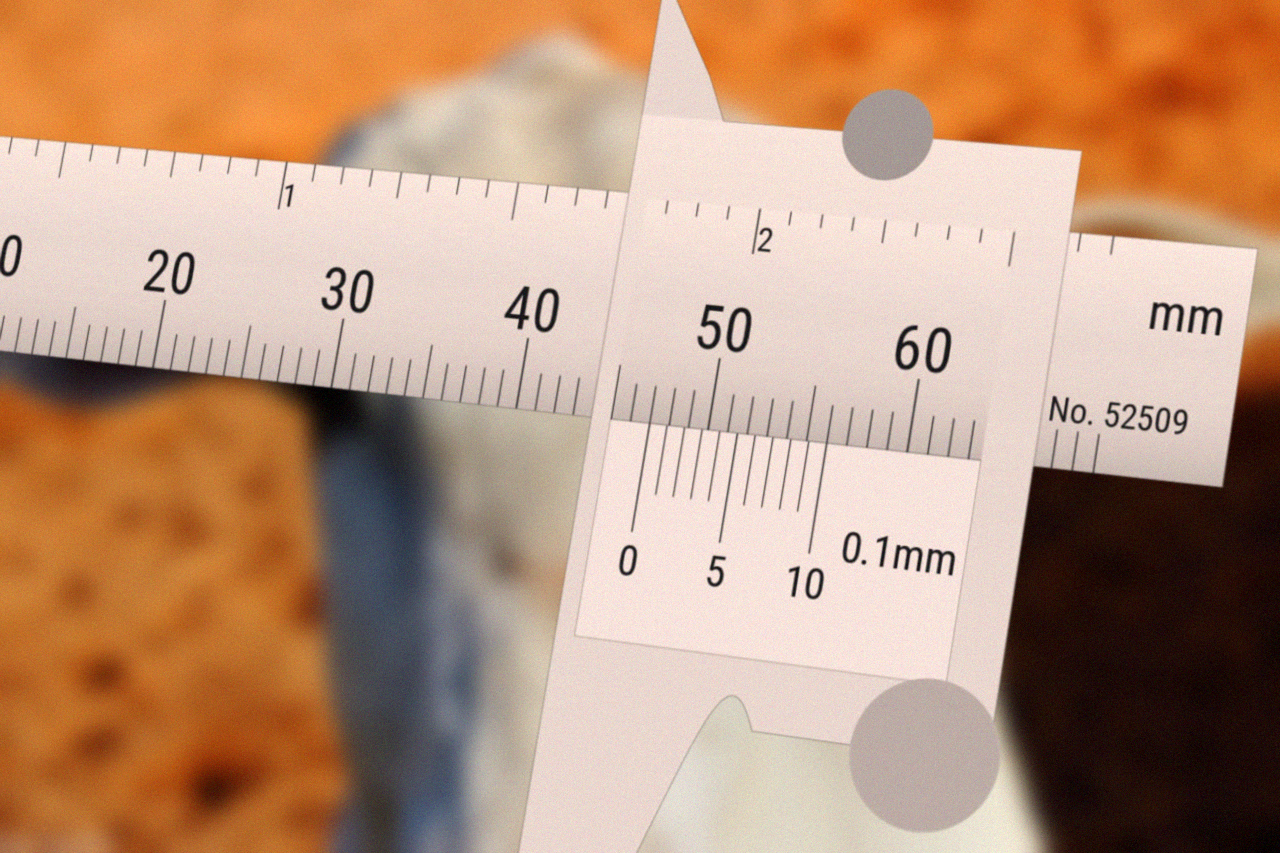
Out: value=47.0 unit=mm
